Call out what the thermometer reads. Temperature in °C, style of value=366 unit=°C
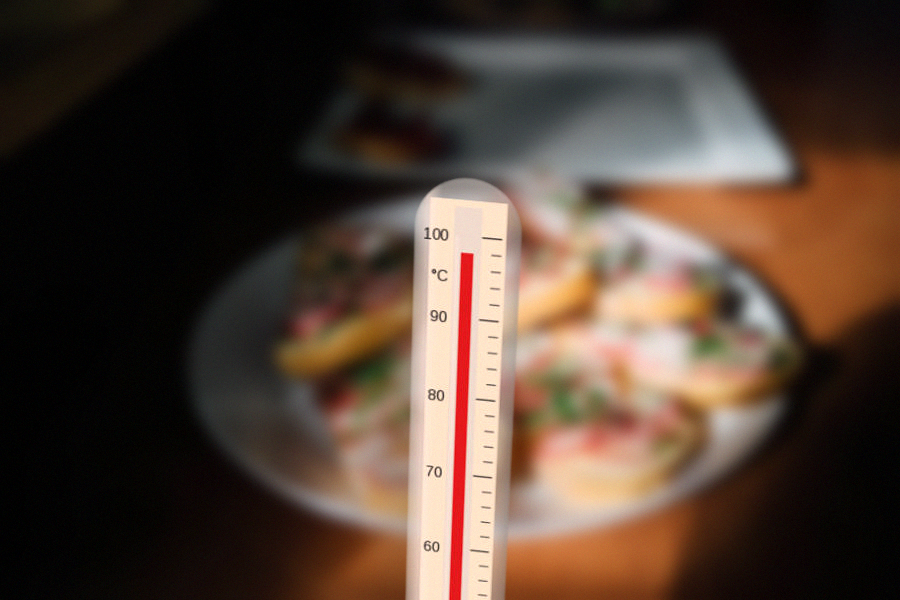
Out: value=98 unit=°C
